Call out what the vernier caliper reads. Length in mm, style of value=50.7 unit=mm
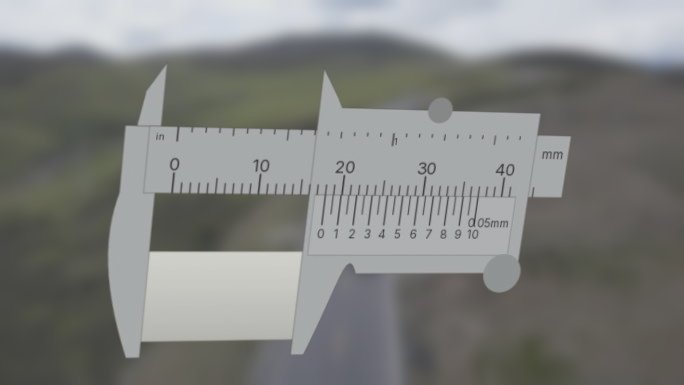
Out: value=18.0 unit=mm
